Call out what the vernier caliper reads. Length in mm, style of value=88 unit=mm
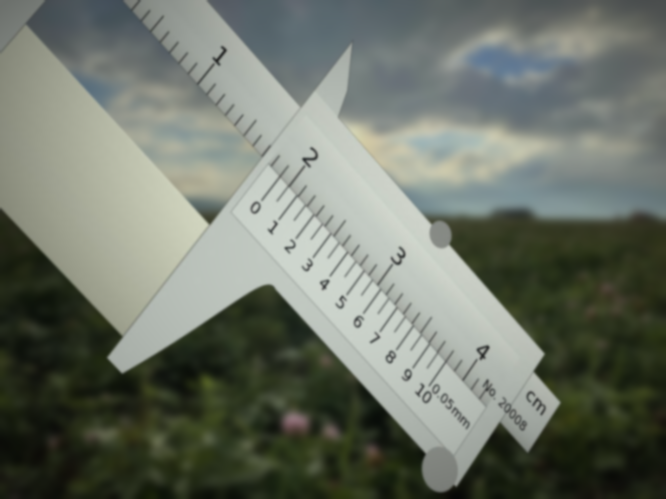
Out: value=19.0 unit=mm
